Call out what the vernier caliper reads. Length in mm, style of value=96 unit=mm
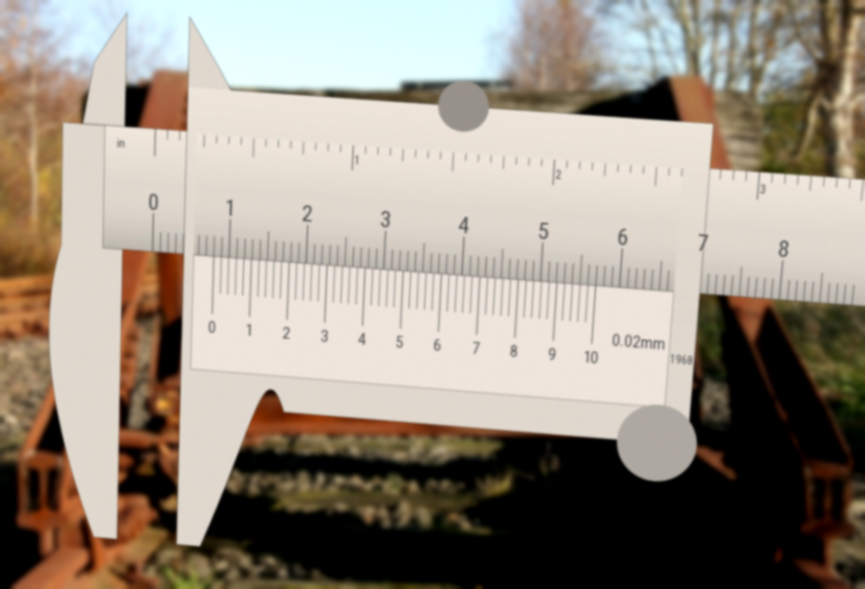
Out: value=8.0 unit=mm
